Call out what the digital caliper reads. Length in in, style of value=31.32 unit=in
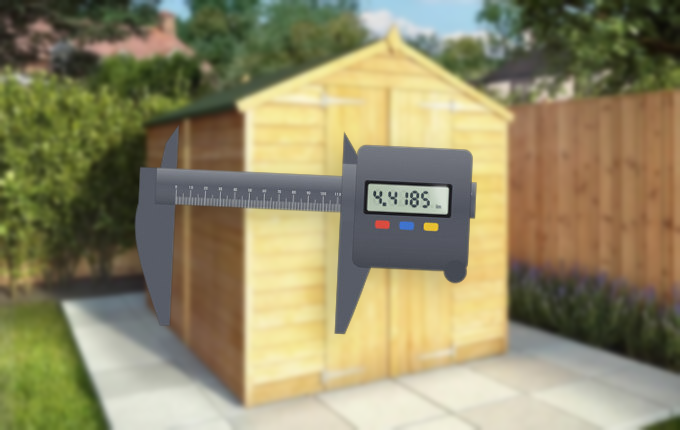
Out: value=4.4185 unit=in
